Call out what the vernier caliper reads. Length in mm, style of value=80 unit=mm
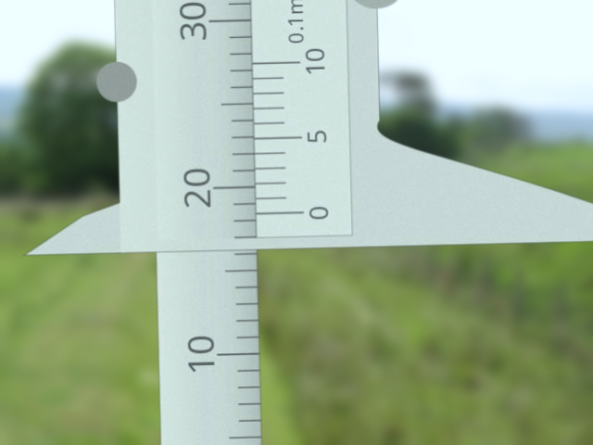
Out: value=18.4 unit=mm
